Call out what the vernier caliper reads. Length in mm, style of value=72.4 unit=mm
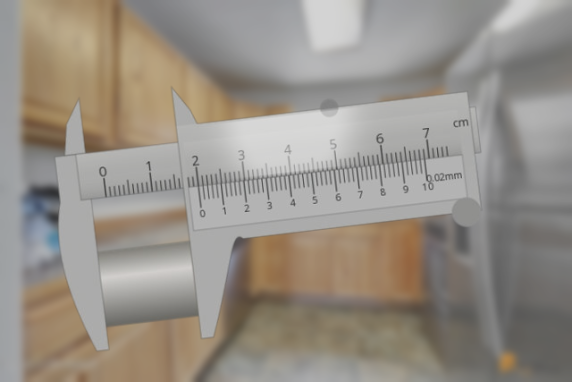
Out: value=20.0 unit=mm
